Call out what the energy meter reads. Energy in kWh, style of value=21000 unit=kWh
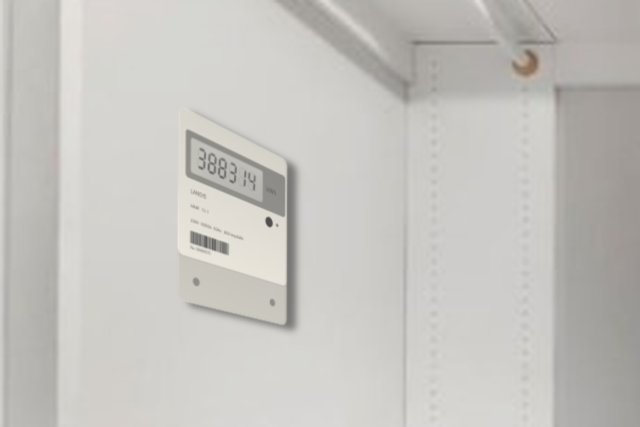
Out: value=388314 unit=kWh
